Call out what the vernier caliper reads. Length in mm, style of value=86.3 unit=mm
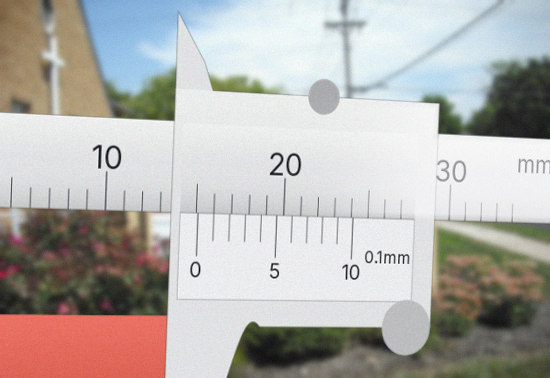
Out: value=15.1 unit=mm
